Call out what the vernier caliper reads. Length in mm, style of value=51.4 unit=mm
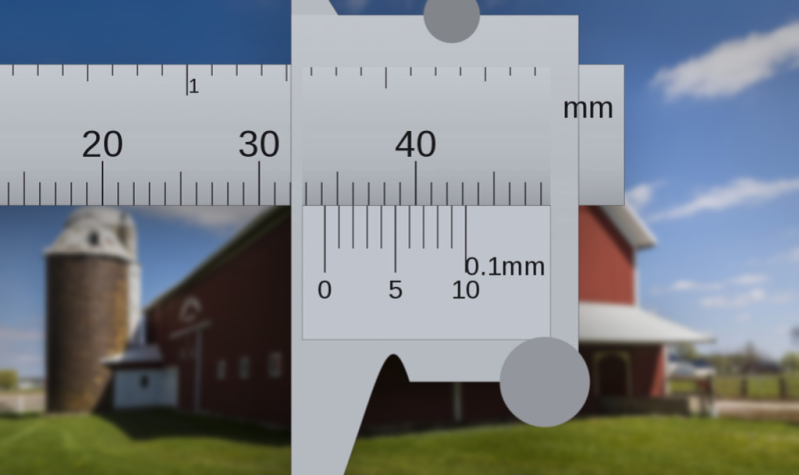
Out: value=34.2 unit=mm
